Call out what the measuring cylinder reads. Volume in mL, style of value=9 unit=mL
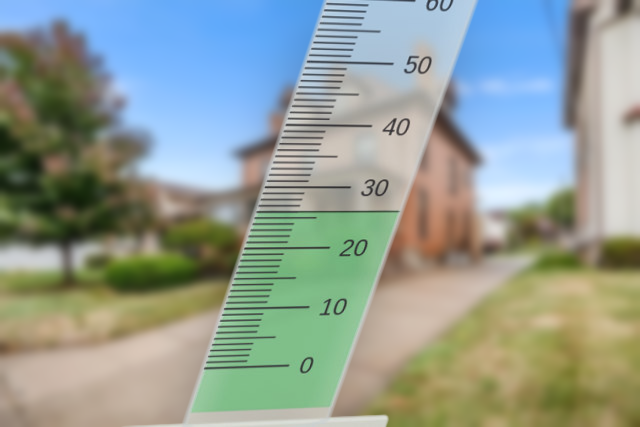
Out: value=26 unit=mL
